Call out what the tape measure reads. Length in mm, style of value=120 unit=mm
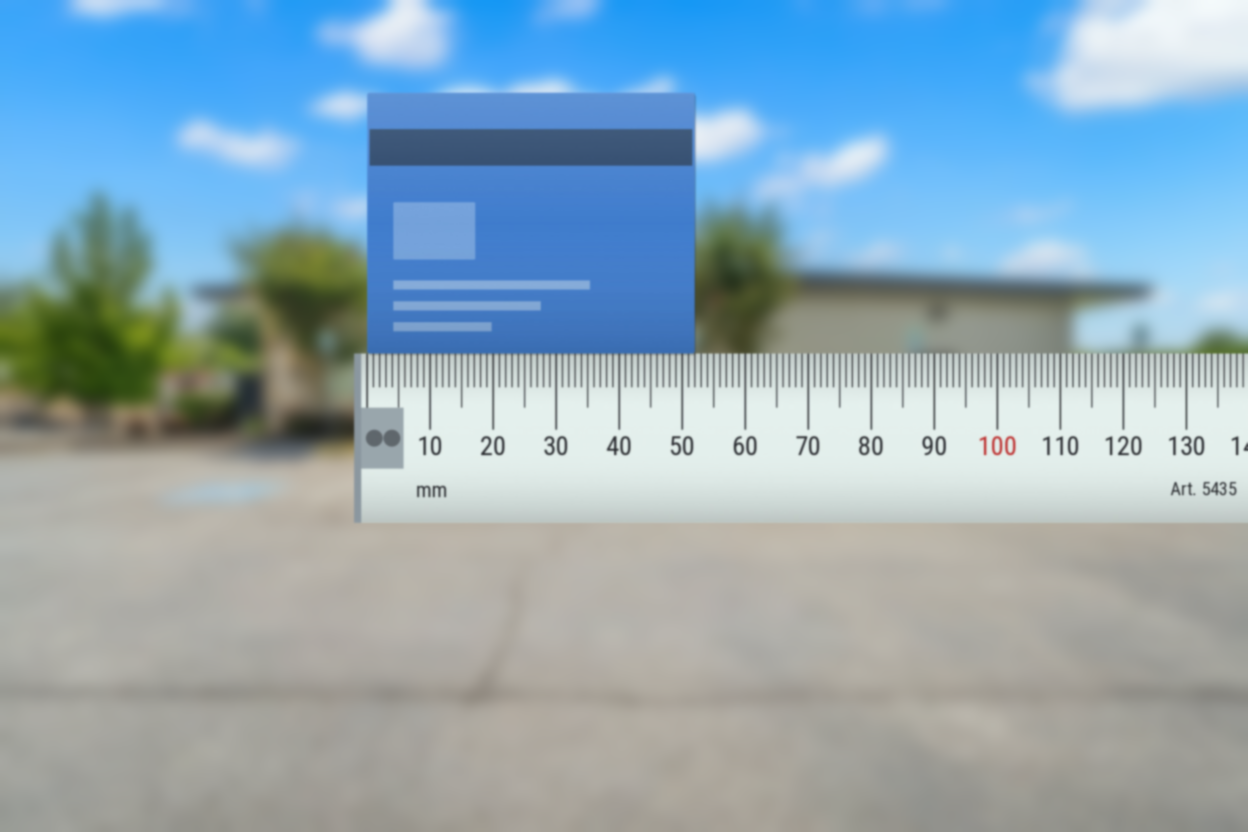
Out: value=52 unit=mm
